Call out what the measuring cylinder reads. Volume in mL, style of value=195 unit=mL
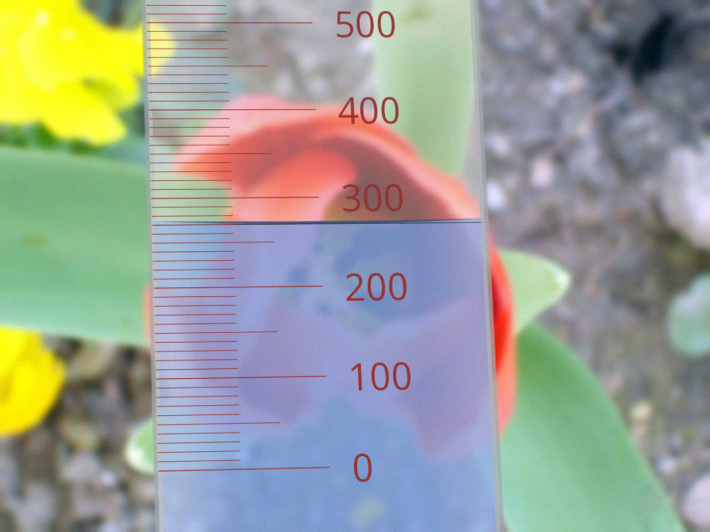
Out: value=270 unit=mL
